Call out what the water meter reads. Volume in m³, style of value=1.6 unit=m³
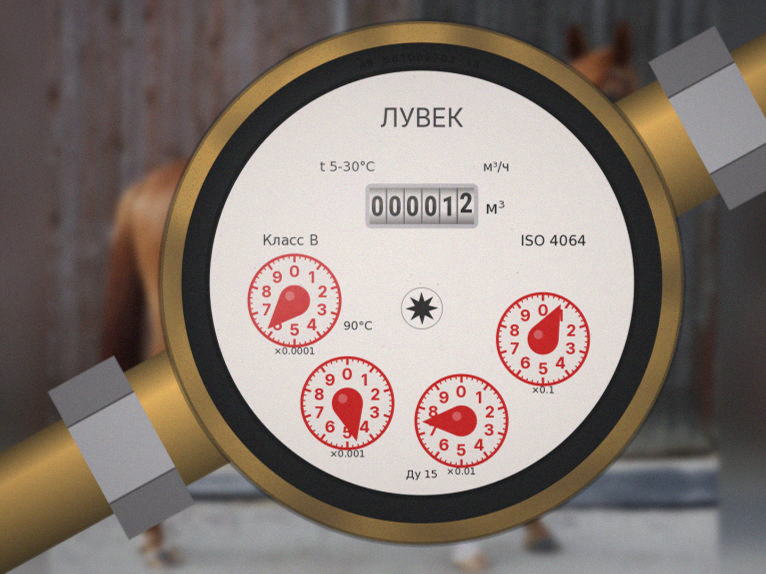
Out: value=12.0746 unit=m³
